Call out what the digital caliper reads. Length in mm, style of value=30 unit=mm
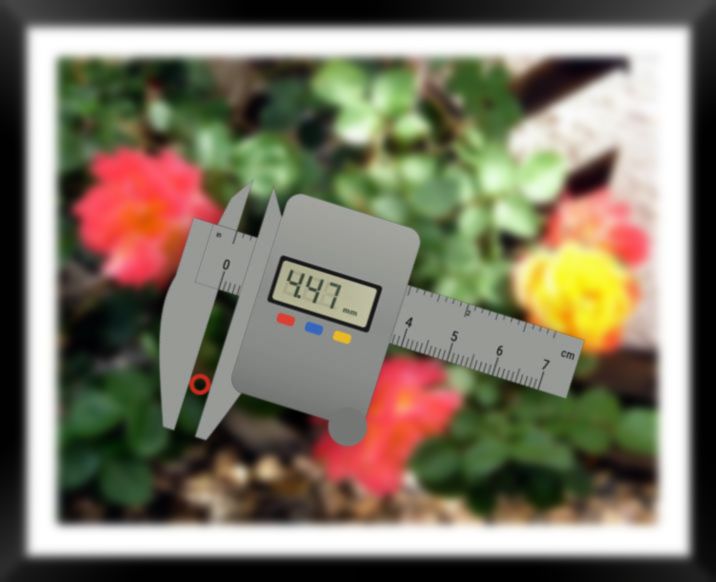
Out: value=4.47 unit=mm
